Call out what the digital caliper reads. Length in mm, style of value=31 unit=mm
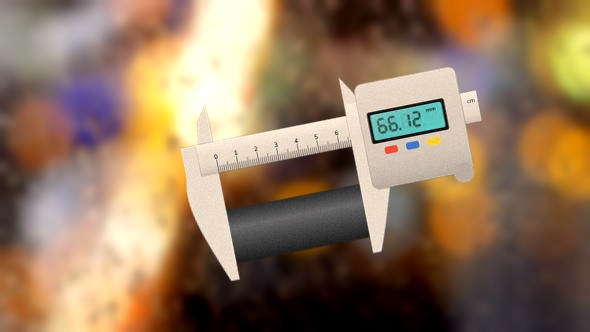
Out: value=66.12 unit=mm
